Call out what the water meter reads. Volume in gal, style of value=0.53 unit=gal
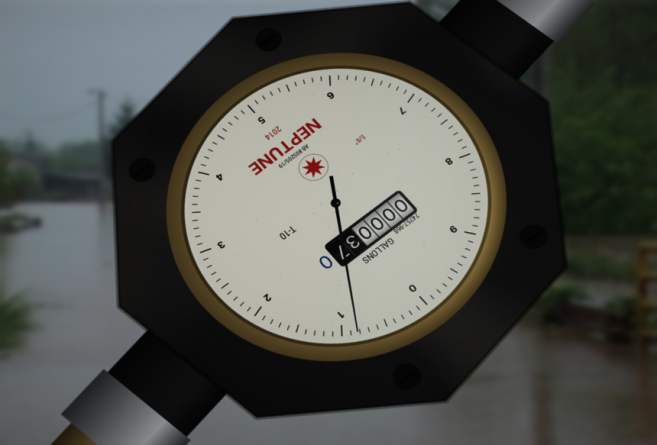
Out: value=370.8 unit=gal
